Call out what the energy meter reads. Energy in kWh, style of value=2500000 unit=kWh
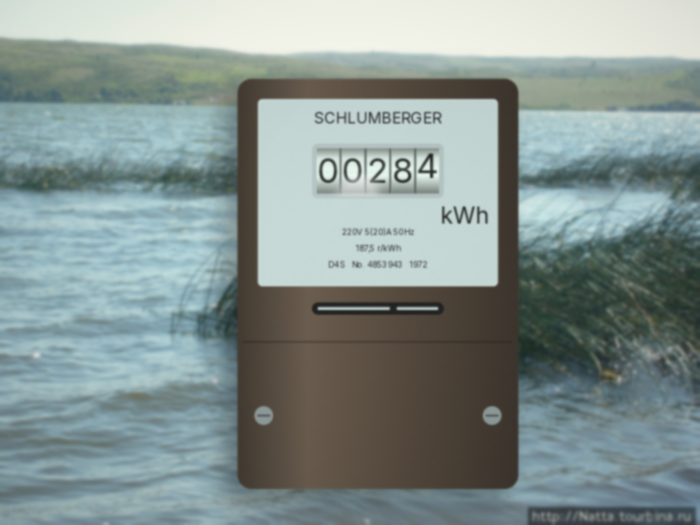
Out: value=284 unit=kWh
